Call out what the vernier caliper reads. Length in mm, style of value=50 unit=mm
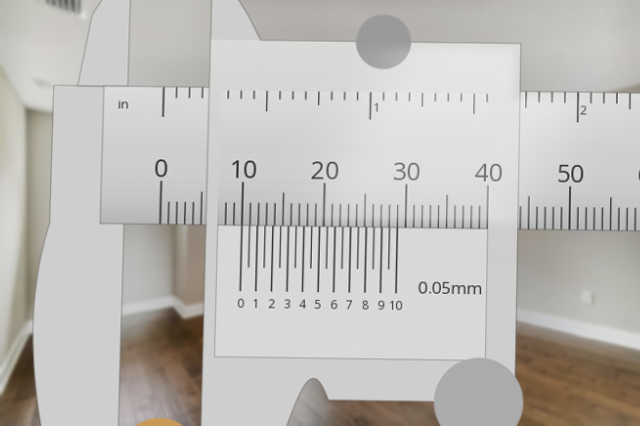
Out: value=10.0 unit=mm
